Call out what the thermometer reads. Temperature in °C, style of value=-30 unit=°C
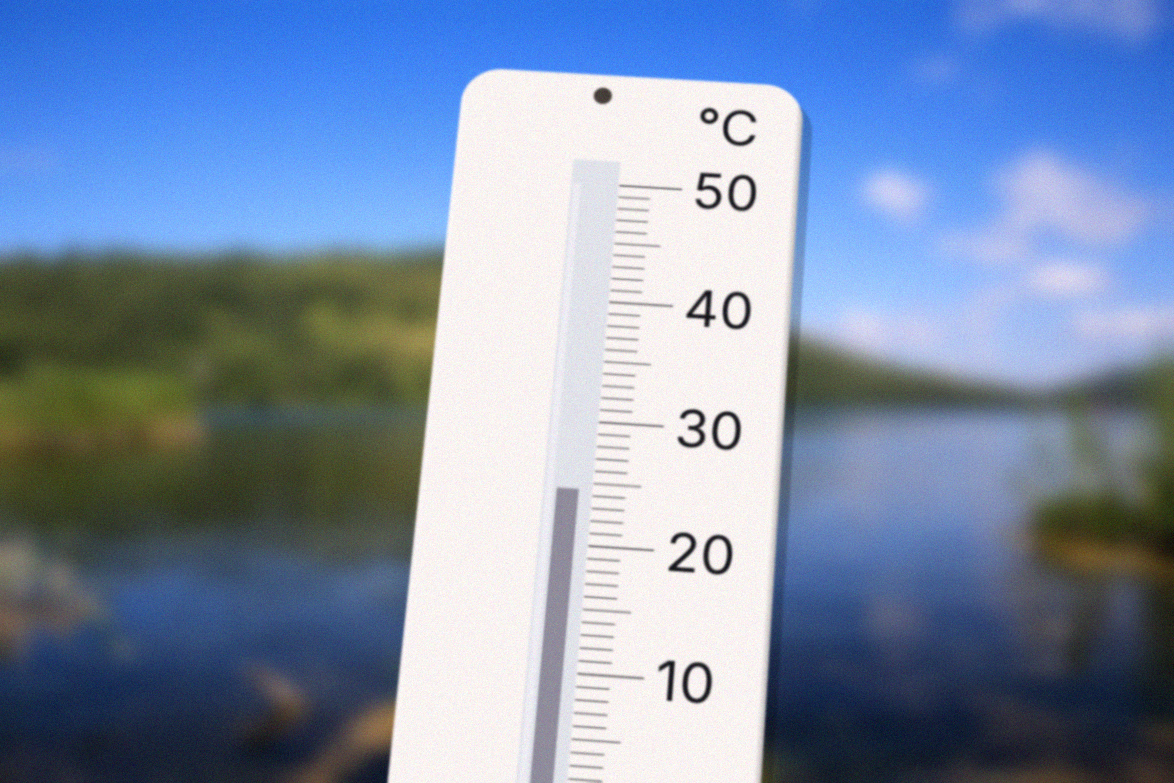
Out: value=24.5 unit=°C
